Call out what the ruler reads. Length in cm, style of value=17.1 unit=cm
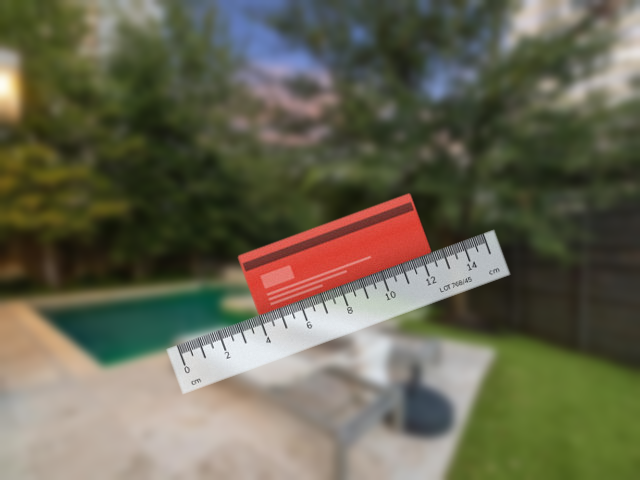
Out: value=8.5 unit=cm
